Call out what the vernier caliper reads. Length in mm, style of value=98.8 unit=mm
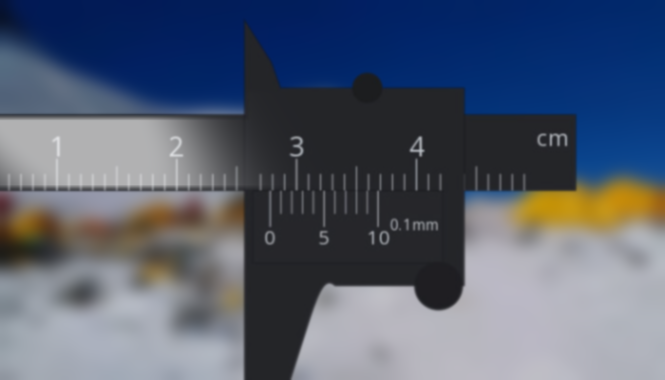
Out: value=27.8 unit=mm
